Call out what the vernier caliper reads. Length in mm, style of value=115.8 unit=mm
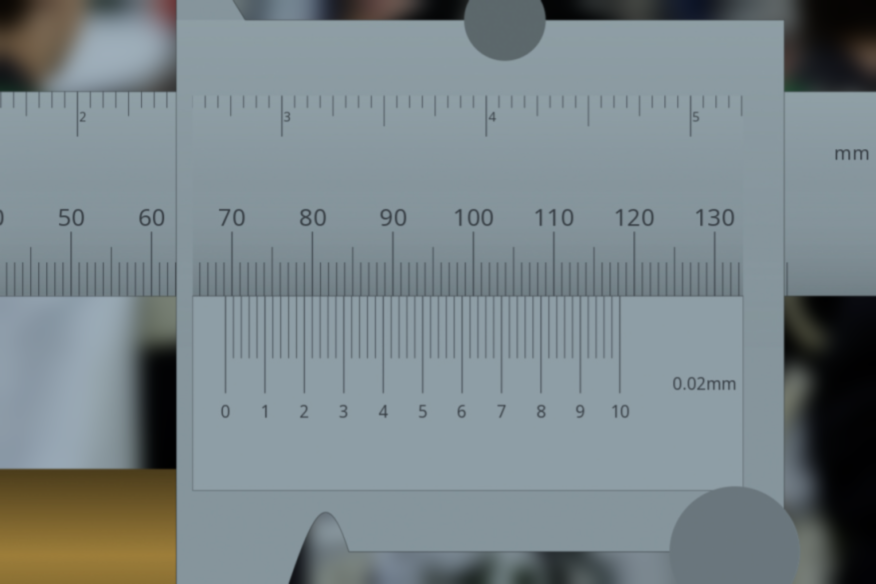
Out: value=69.2 unit=mm
